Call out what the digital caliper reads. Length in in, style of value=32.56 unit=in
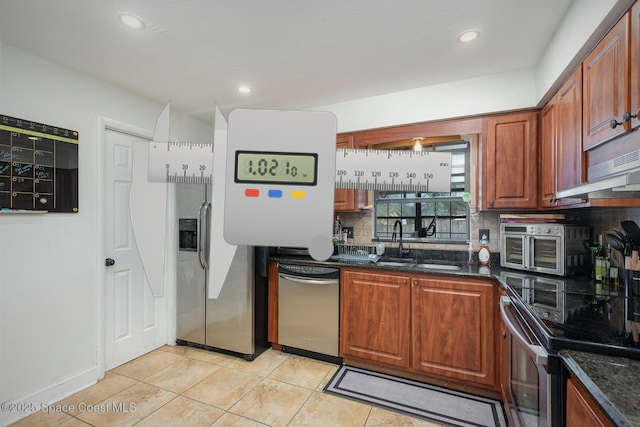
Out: value=1.0210 unit=in
